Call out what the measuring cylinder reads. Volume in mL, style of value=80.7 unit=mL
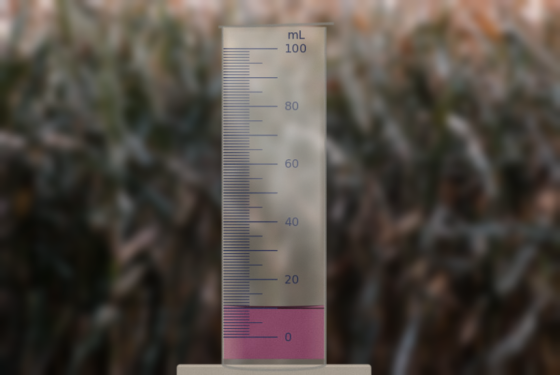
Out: value=10 unit=mL
